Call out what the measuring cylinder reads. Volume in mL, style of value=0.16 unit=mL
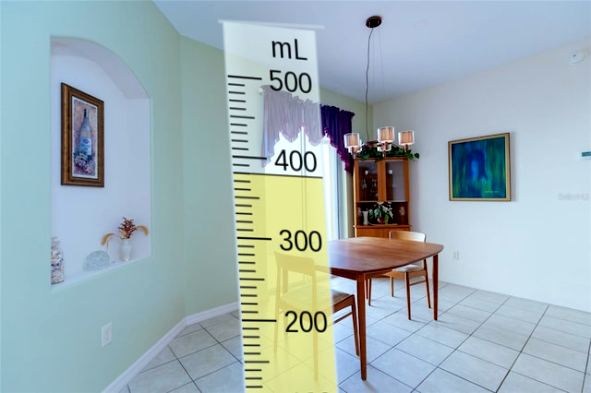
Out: value=380 unit=mL
